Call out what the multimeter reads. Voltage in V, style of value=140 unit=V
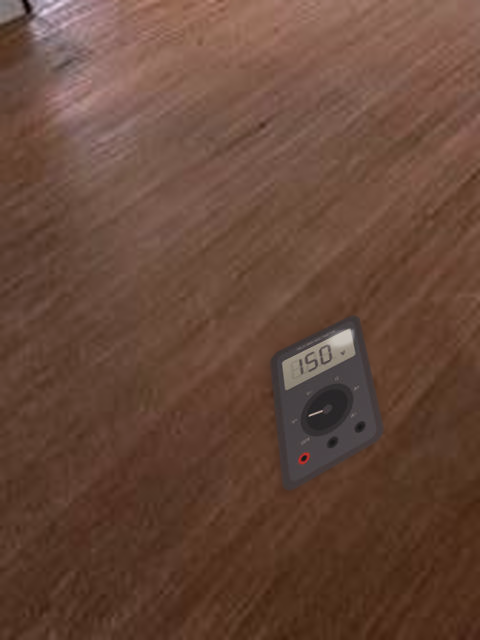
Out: value=150 unit=V
